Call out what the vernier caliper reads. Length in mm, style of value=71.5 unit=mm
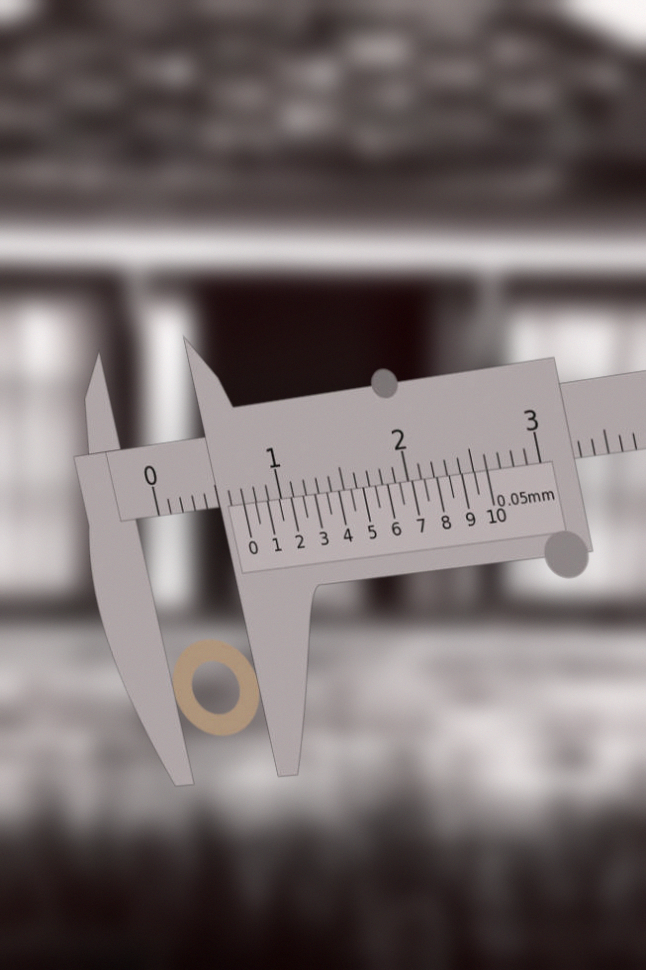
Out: value=7.0 unit=mm
